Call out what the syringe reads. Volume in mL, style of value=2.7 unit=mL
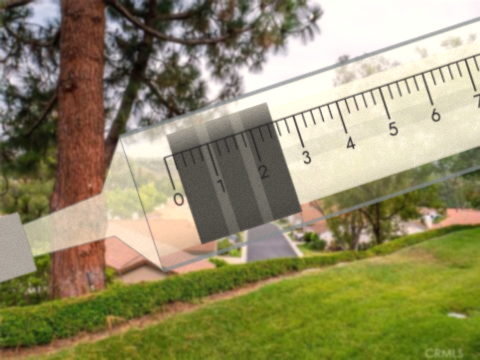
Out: value=0.2 unit=mL
